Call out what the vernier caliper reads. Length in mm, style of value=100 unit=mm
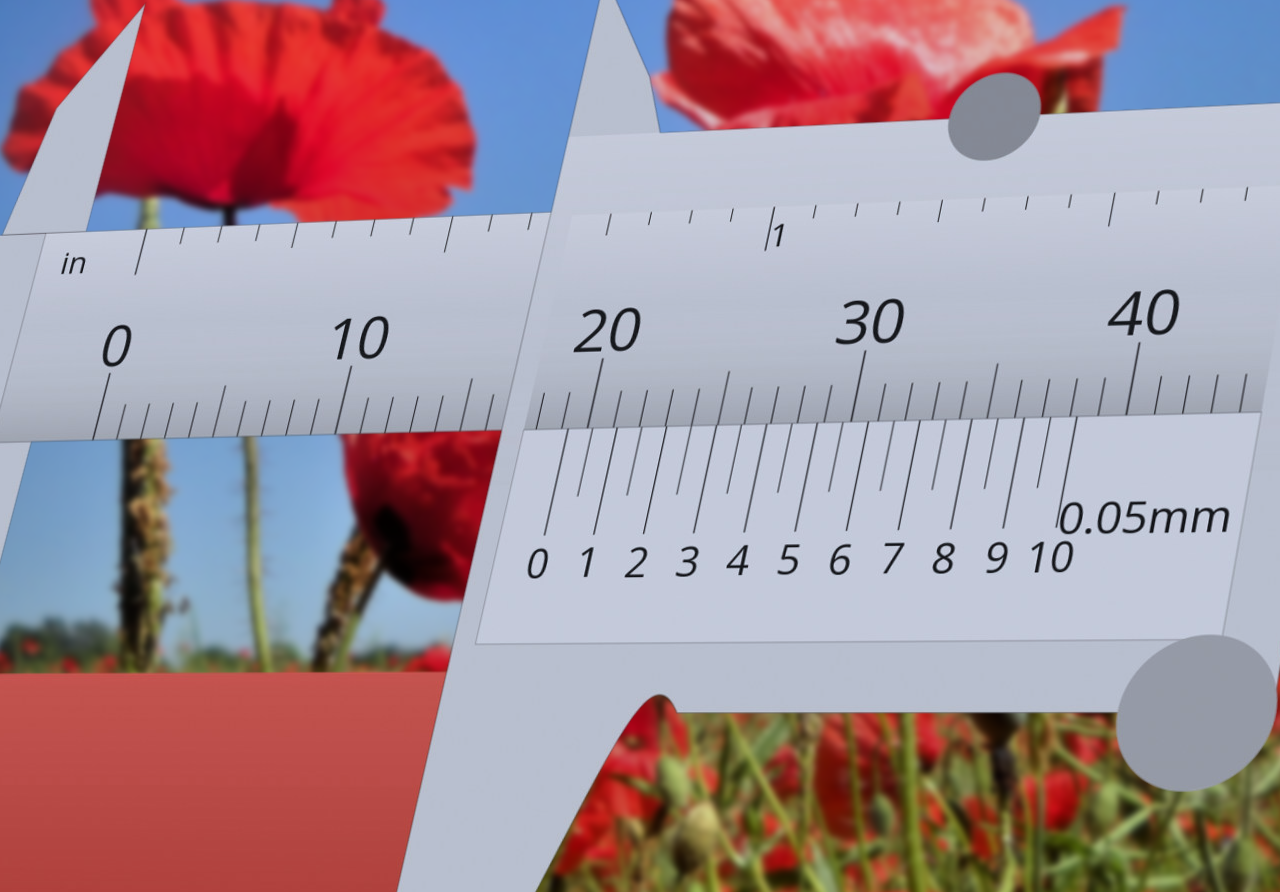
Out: value=19.25 unit=mm
